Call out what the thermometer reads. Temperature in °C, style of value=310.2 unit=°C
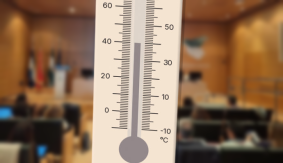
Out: value=40 unit=°C
